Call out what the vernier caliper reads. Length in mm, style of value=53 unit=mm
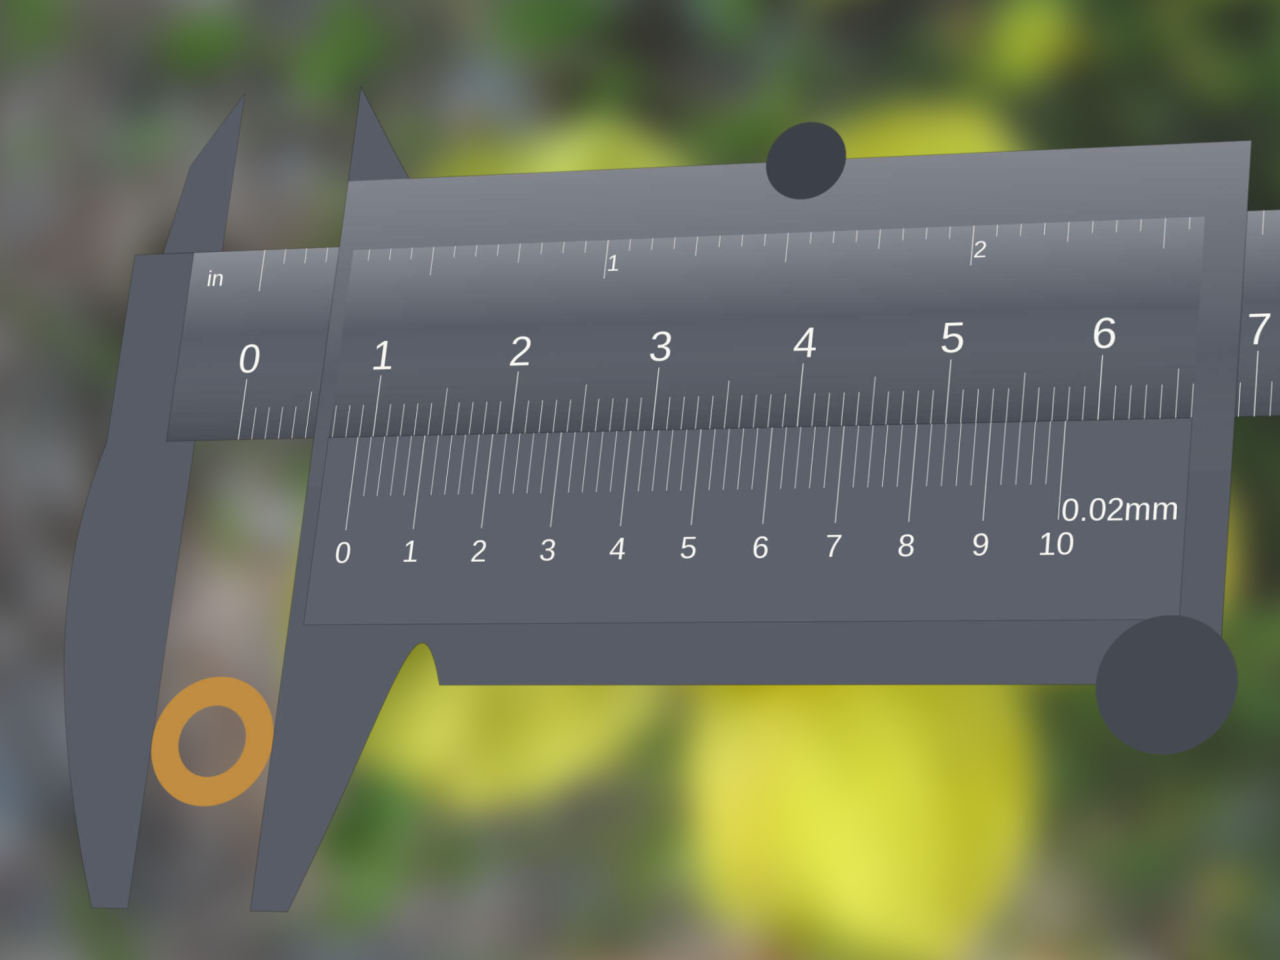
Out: value=8.9 unit=mm
